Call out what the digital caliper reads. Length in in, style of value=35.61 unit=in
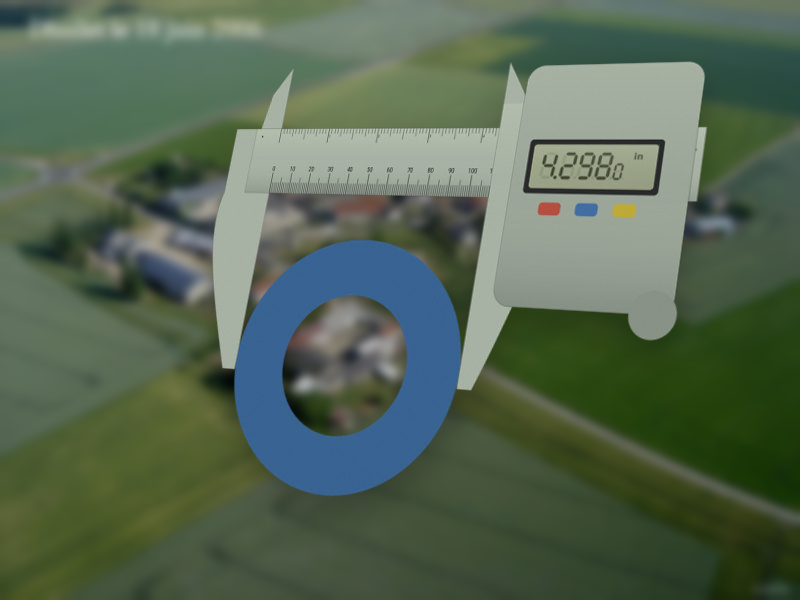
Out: value=4.2980 unit=in
